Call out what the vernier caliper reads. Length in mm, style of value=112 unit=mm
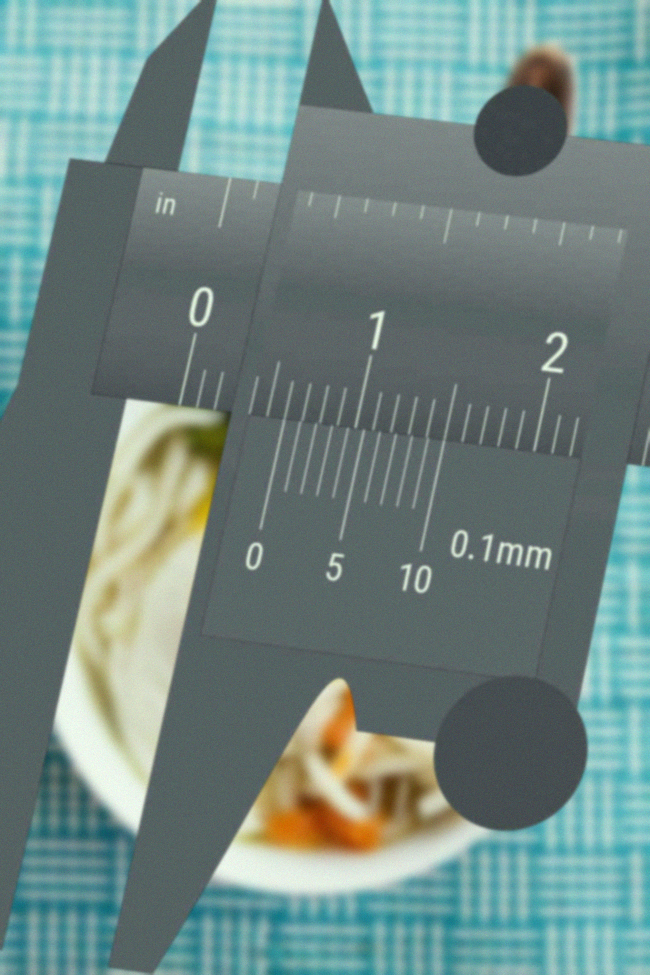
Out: value=6.0 unit=mm
